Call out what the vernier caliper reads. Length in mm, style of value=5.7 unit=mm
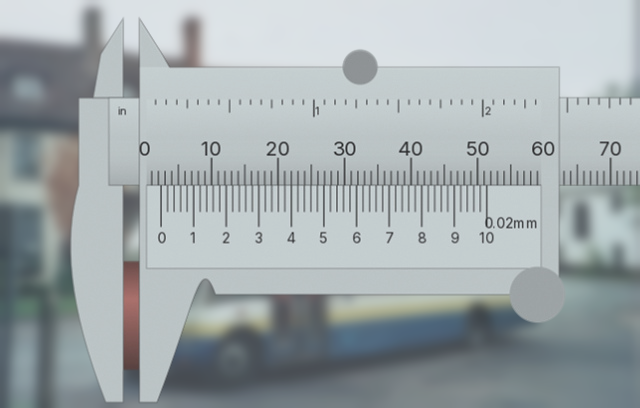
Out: value=2.4 unit=mm
